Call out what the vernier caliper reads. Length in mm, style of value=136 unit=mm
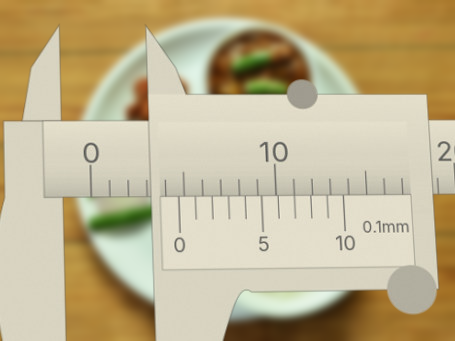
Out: value=4.7 unit=mm
